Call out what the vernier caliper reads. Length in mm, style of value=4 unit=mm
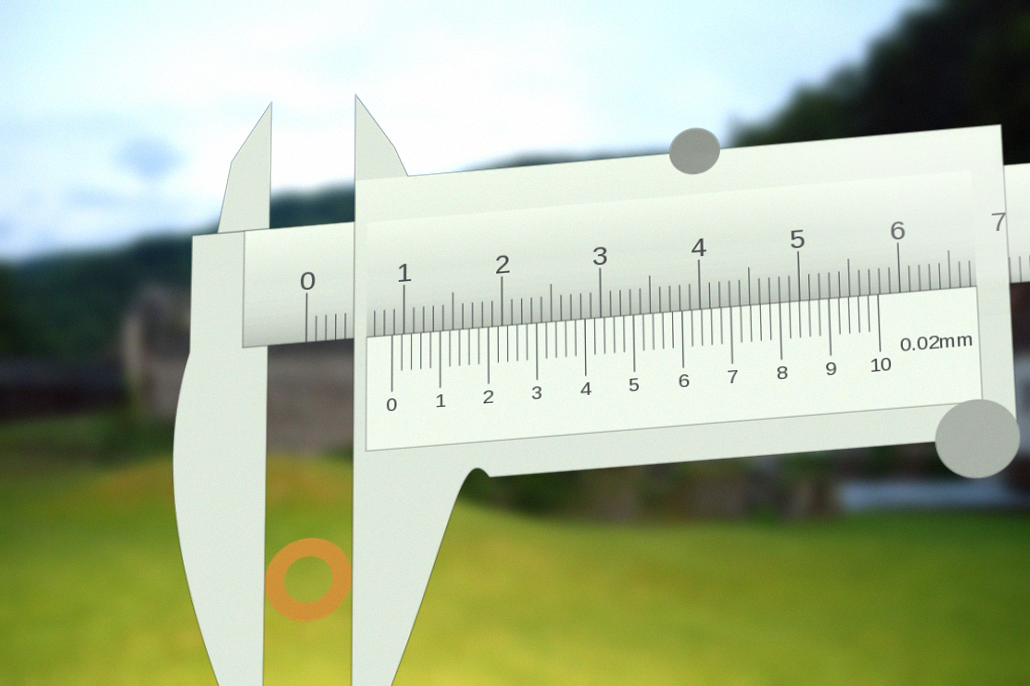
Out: value=8.8 unit=mm
